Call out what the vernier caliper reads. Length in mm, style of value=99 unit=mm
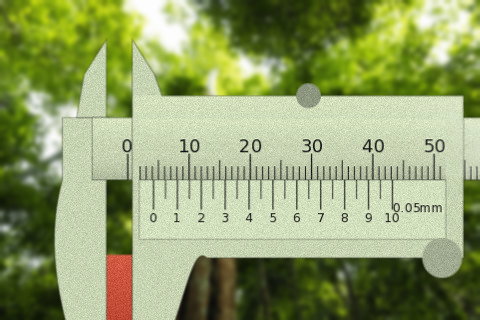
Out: value=4.2 unit=mm
